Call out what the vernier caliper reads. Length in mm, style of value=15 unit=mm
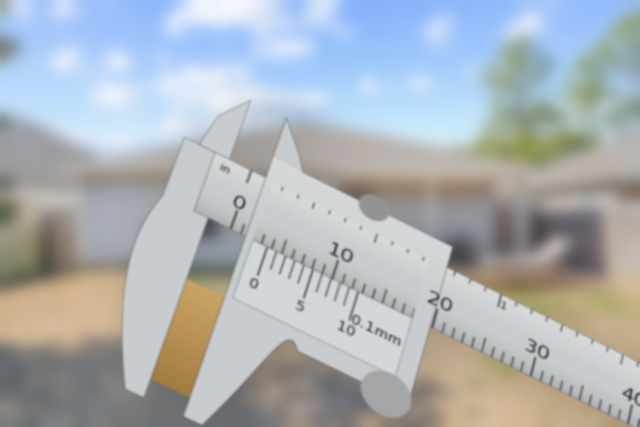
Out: value=3.6 unit=mm
